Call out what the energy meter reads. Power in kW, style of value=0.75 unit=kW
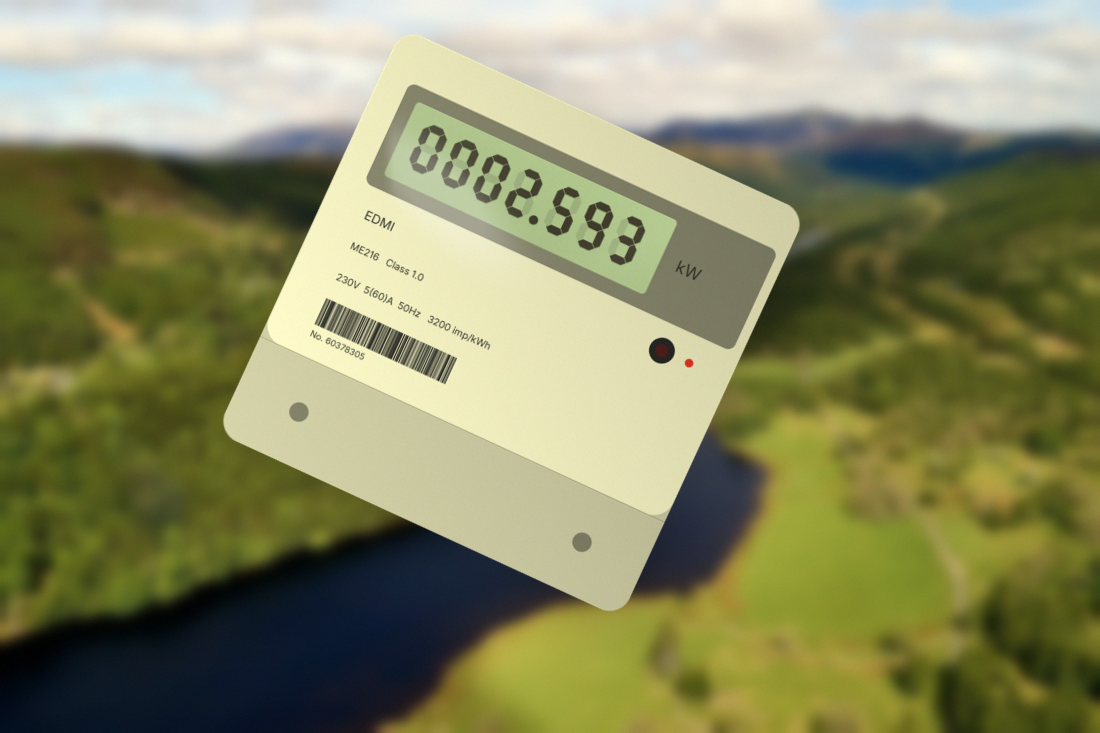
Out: value=2.593 unit=kW
